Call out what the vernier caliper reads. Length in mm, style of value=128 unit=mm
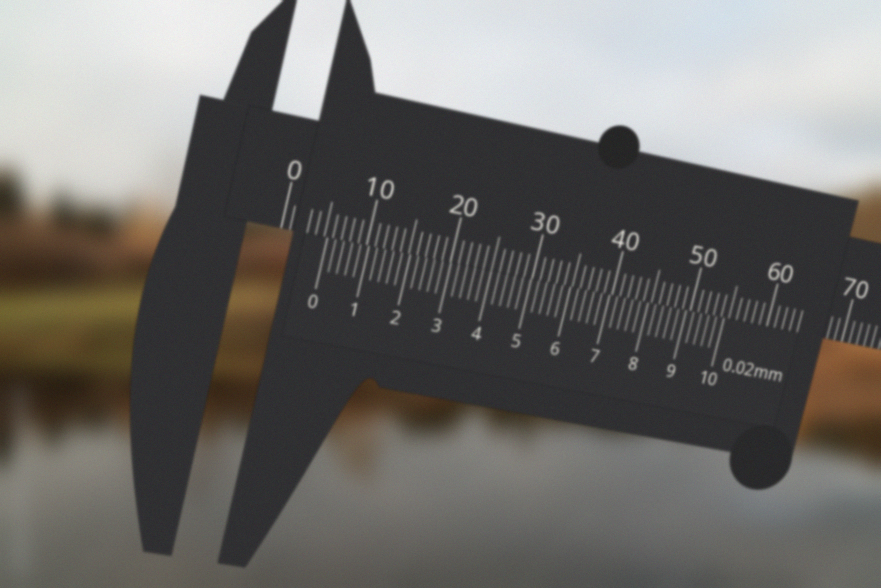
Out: value=5.4 unit=mm
